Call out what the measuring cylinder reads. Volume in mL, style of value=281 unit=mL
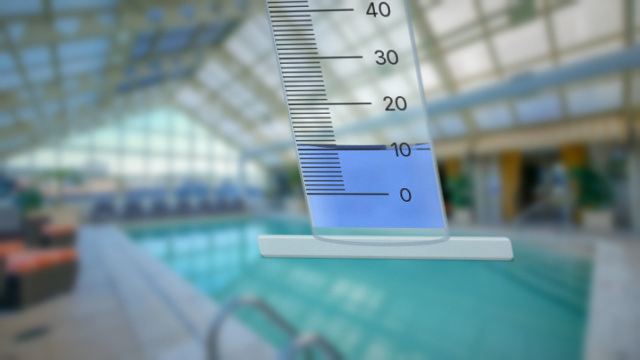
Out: value=10 unit=mL
